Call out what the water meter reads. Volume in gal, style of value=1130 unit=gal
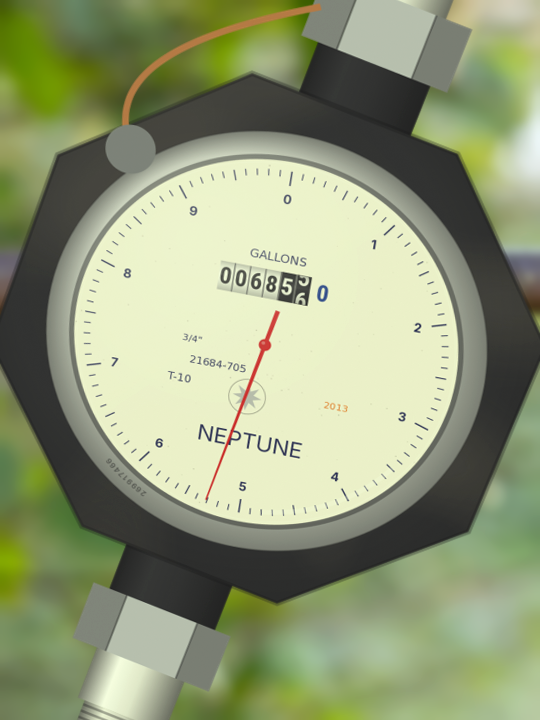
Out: value=68555.3 unit=gal
